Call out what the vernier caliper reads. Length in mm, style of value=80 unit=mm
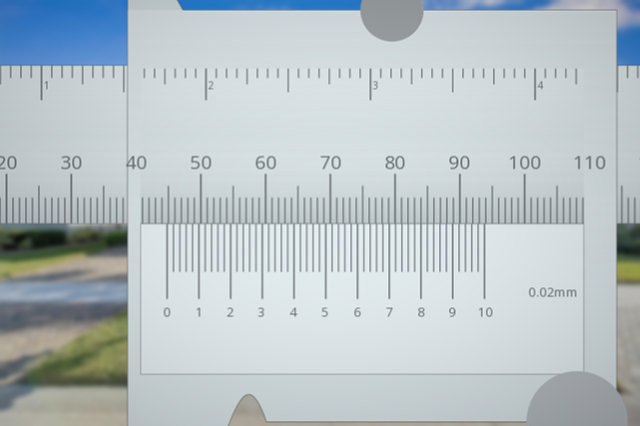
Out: value=44.8 unit=mm
